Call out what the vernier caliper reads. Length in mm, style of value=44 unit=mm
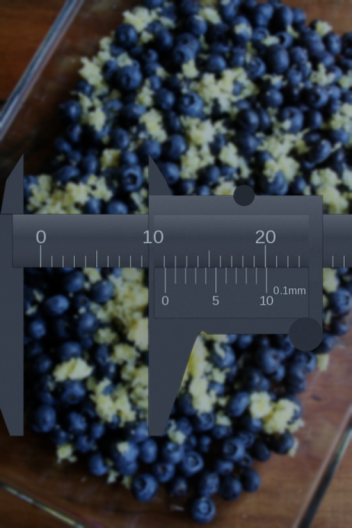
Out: value=11.1 unit=mm
